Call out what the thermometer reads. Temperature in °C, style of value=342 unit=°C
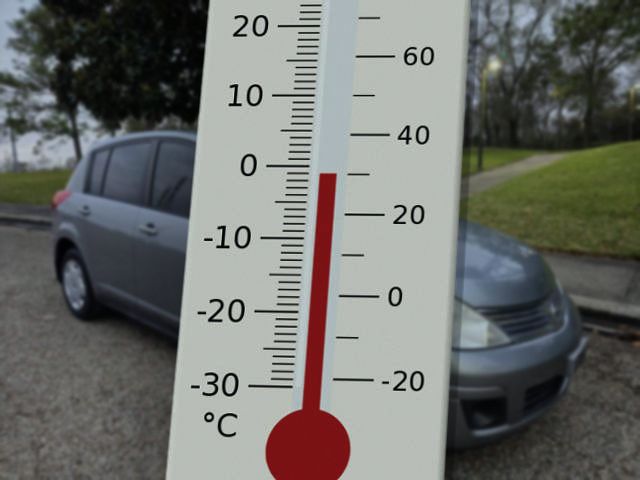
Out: value=-1 unit=°C
